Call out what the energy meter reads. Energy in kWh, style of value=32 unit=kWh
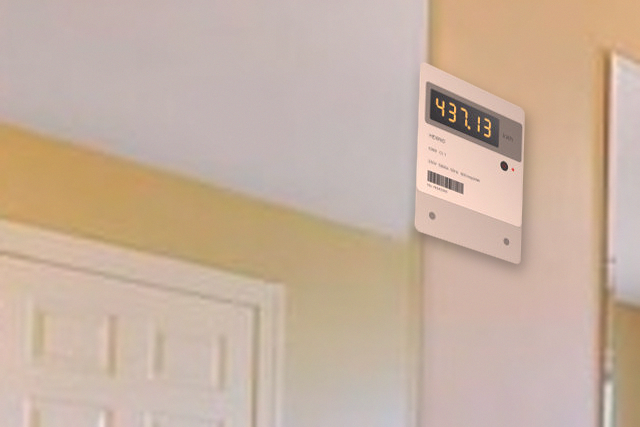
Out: value=437.13 unit=kWh
